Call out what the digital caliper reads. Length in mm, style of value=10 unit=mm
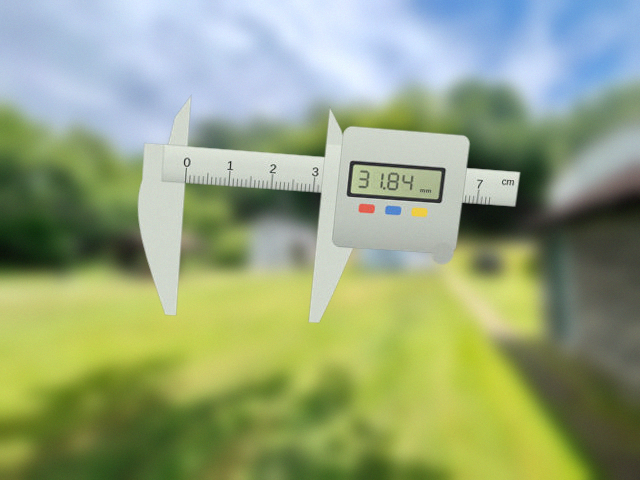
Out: value=31.84 unit=mm
